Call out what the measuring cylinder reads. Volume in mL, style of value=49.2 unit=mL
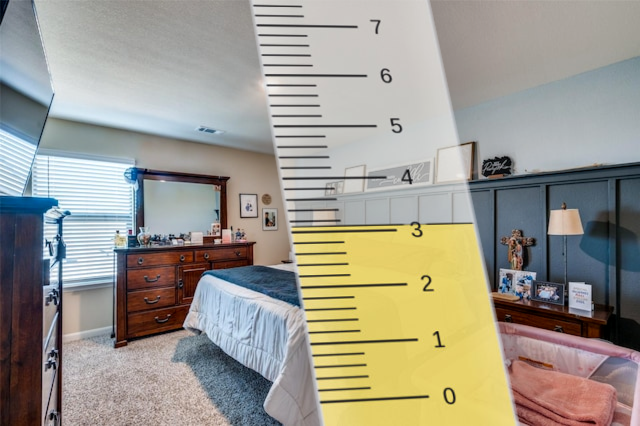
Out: value=3.1 unit=mL
